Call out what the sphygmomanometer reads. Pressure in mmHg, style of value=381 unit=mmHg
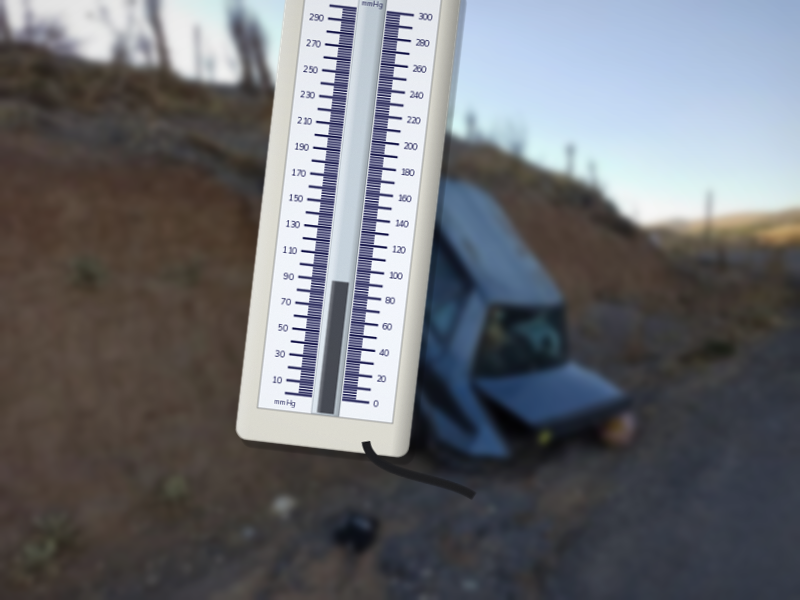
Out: value=90 unit=mmHg
